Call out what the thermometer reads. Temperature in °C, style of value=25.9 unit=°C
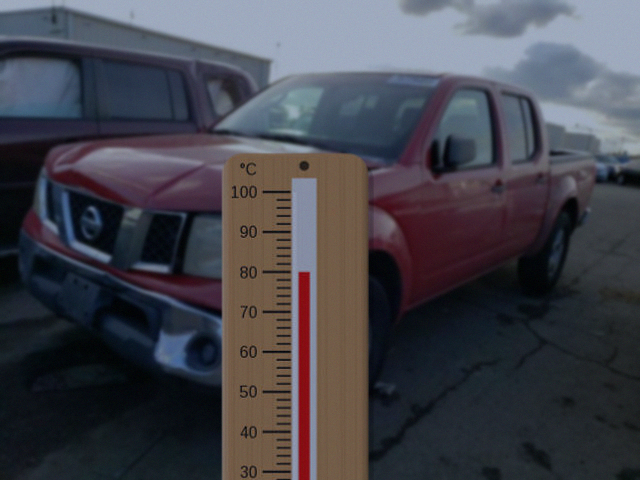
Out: value=80 unit=°C
